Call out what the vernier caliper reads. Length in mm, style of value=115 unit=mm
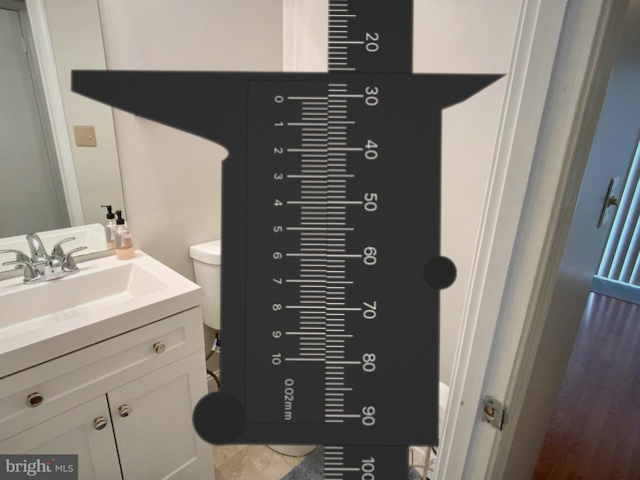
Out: value=30.5 unit=mm
